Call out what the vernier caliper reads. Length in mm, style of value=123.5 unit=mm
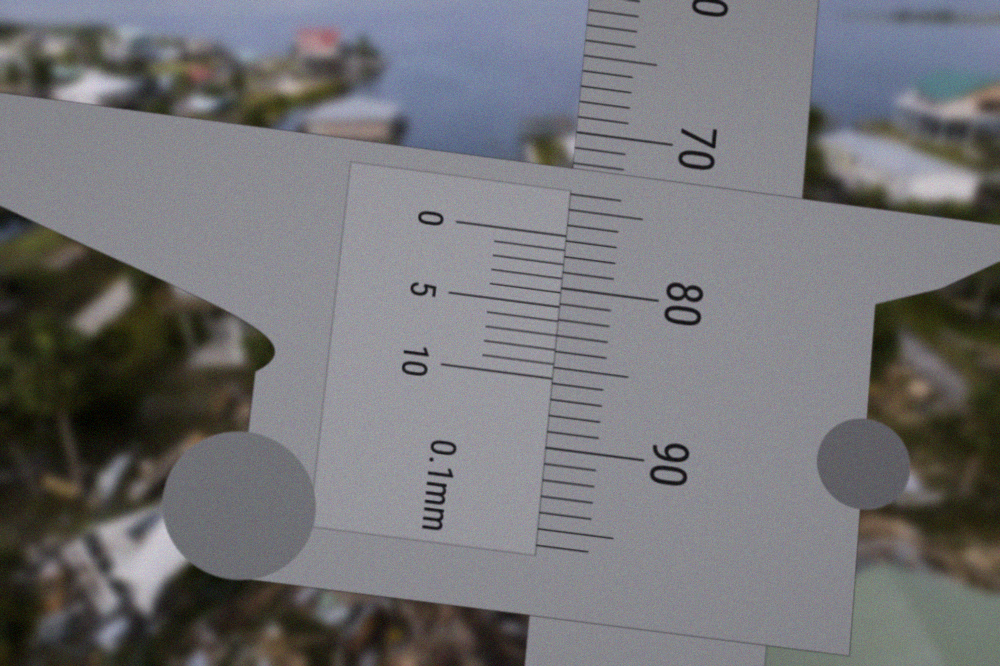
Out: value=76.7 unit=mm
